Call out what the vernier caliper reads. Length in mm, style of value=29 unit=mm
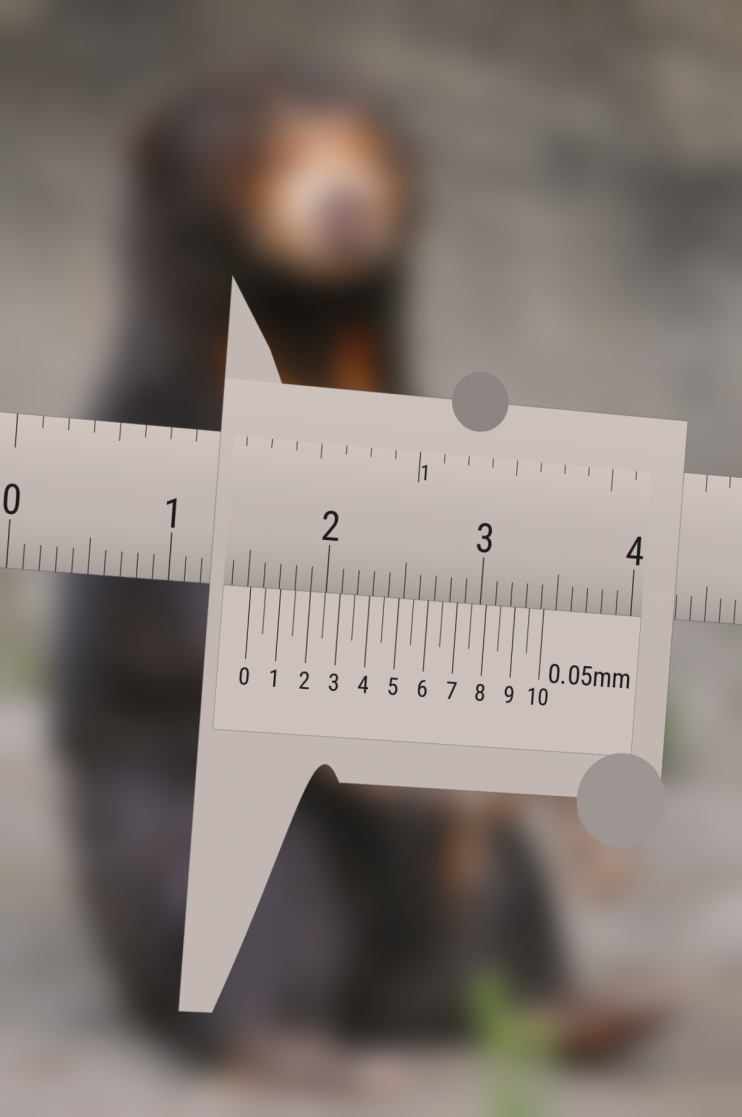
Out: value=15.2 unit=mm
